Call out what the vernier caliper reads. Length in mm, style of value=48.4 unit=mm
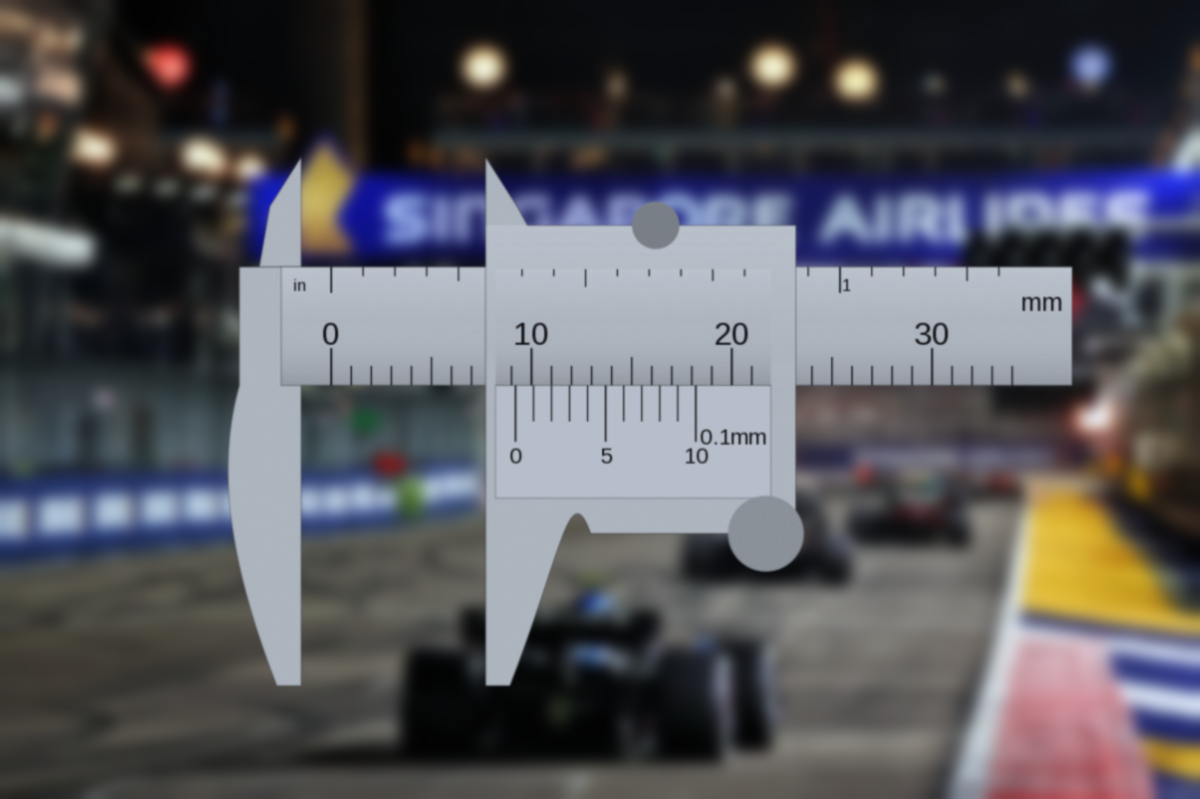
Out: value=9.2 unit=mm
